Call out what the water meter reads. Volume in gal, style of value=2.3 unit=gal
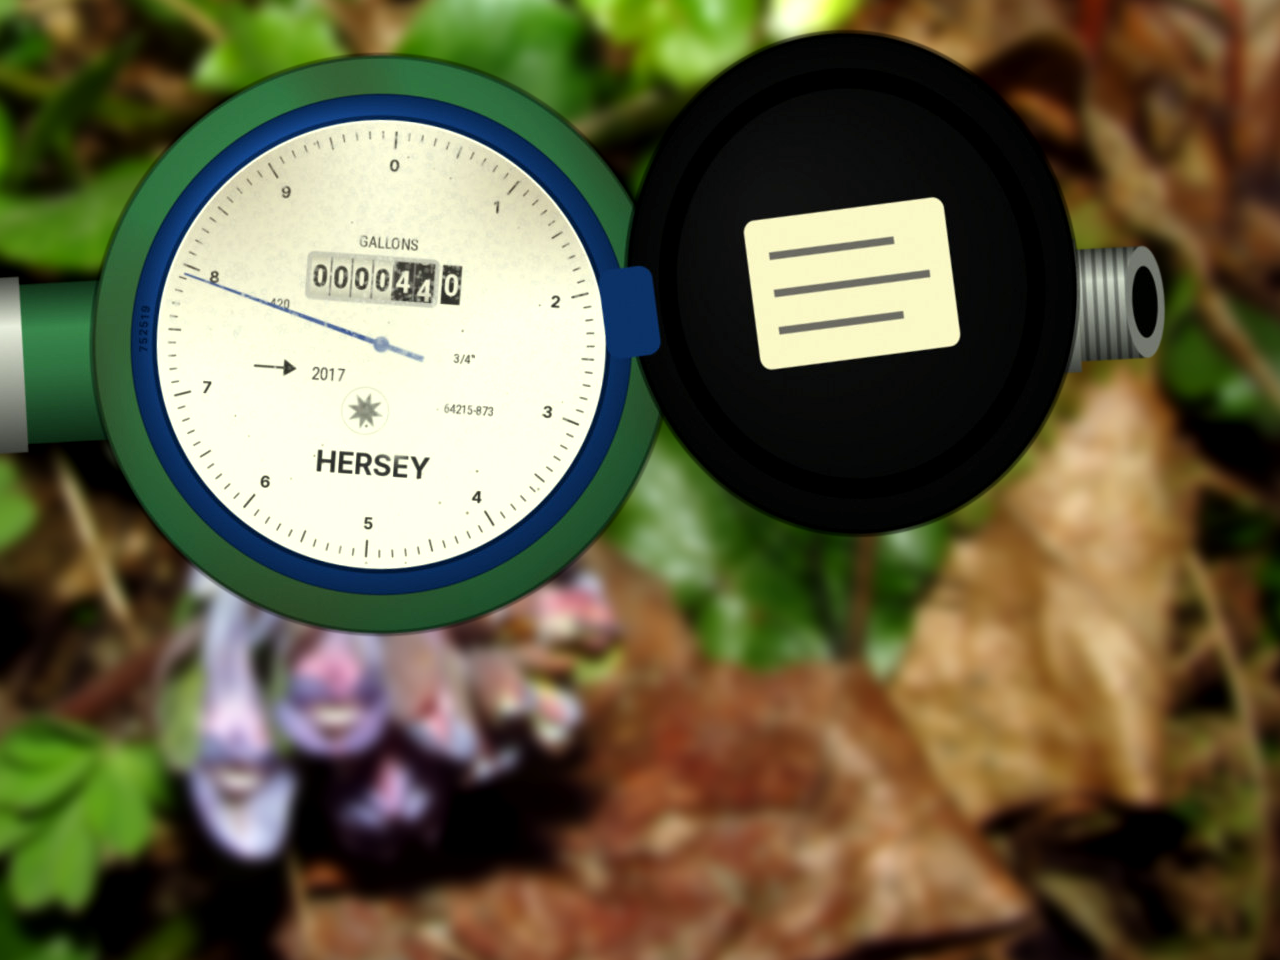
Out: value=437.9 unit=gal
